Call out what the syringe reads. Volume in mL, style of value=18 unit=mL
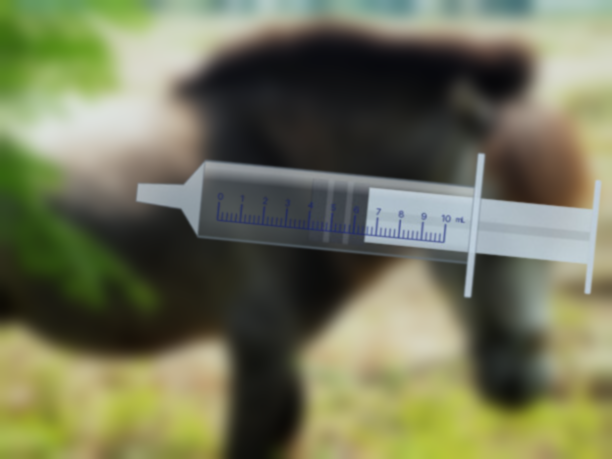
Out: value=4 unit=mL
